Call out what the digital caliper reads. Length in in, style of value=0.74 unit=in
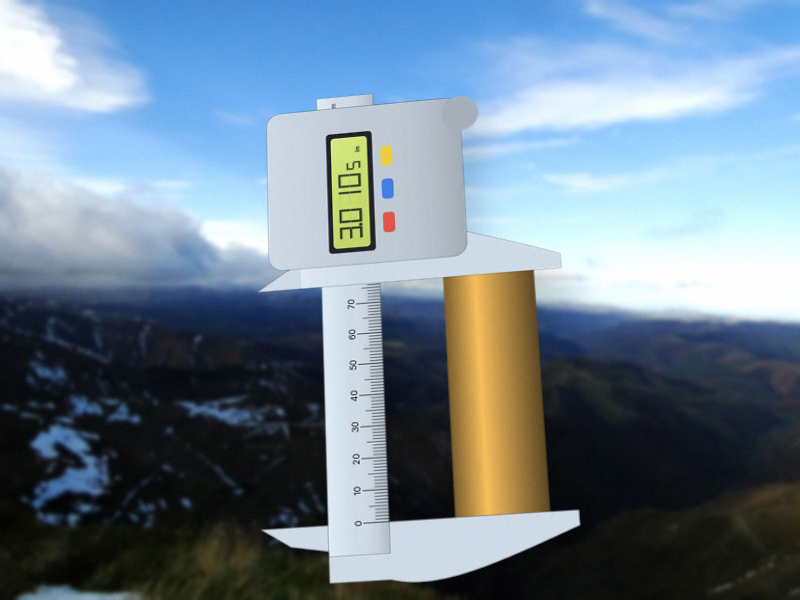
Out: value=3.0105 unit=in
